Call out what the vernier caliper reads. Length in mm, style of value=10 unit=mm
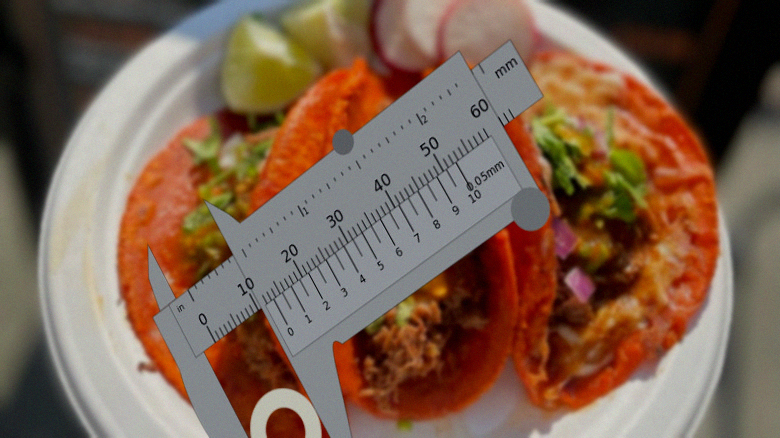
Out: value=13.5 unit=mm
